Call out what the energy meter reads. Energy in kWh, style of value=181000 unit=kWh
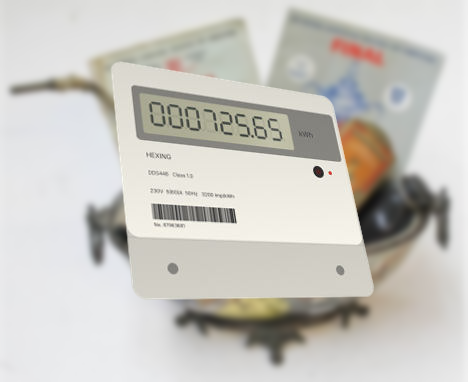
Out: value=725.65 unit=kWh
